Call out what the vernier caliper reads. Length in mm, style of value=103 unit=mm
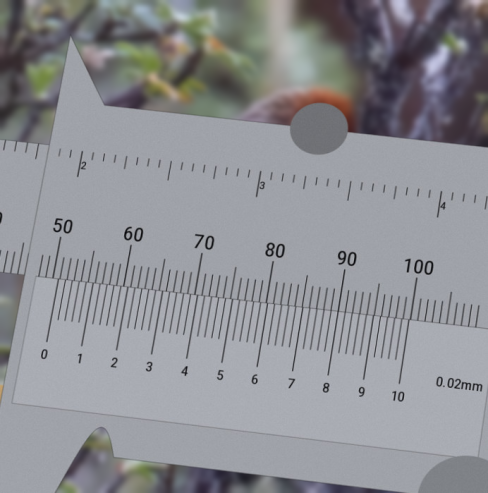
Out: value=50.8 unit=mm
